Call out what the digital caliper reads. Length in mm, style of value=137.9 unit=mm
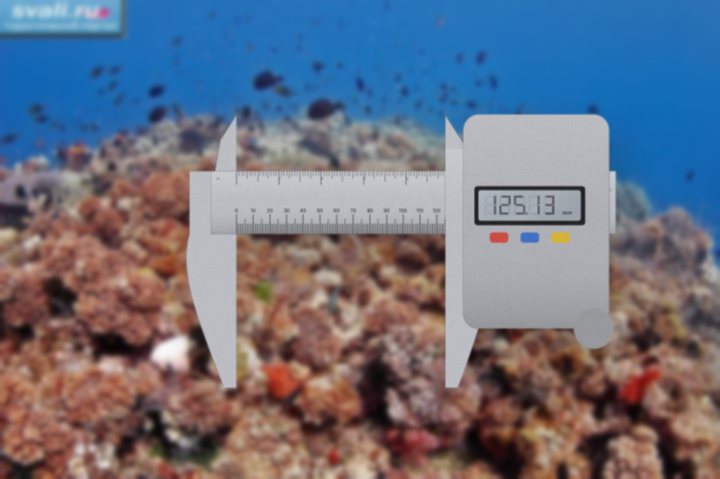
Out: value=125.13 unit=mm
